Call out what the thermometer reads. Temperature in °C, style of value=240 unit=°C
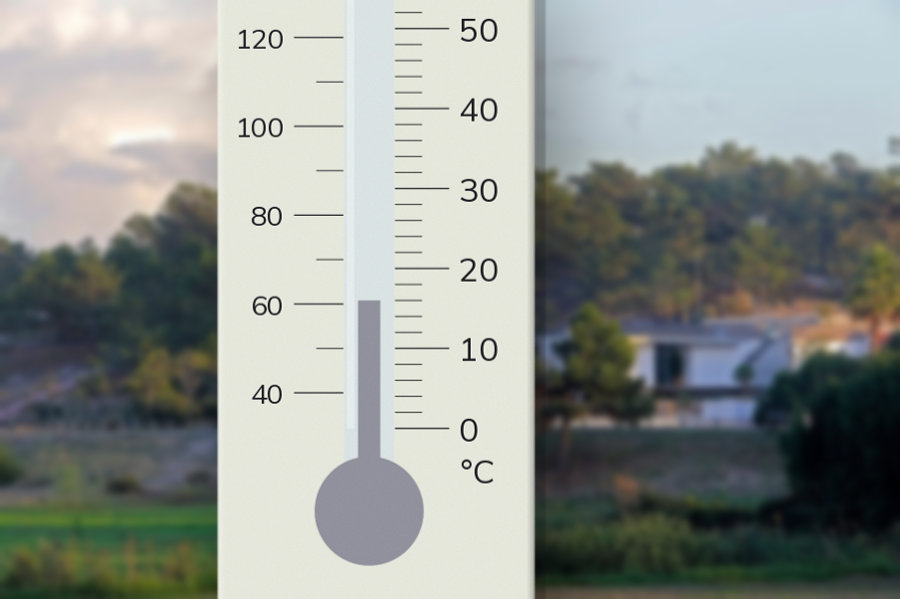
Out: value=16 unit=°C
